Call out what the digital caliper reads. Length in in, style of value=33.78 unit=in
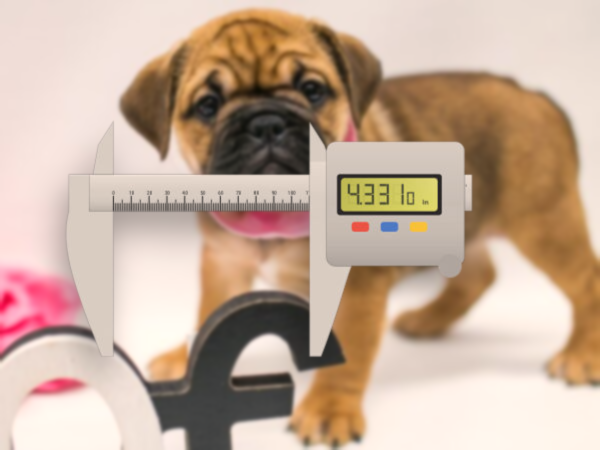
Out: value=4.3310 unit=in
